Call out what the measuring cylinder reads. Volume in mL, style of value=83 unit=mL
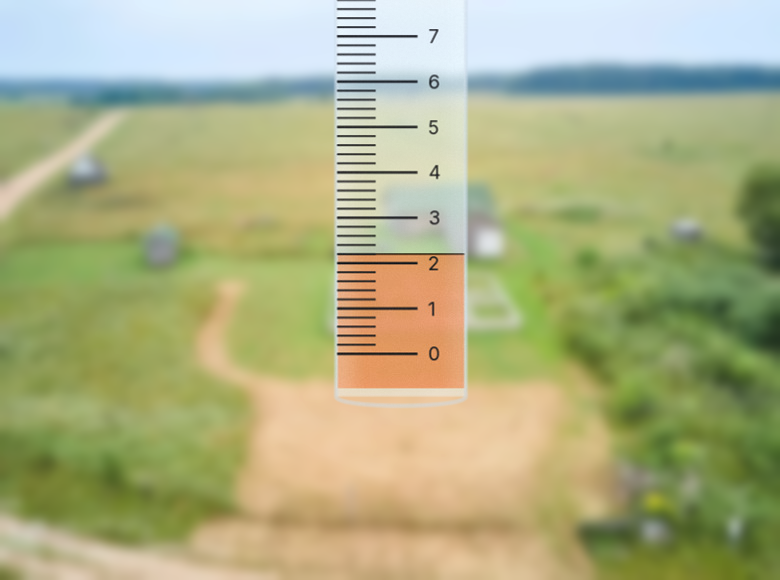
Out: value=2.2 unit=mL
